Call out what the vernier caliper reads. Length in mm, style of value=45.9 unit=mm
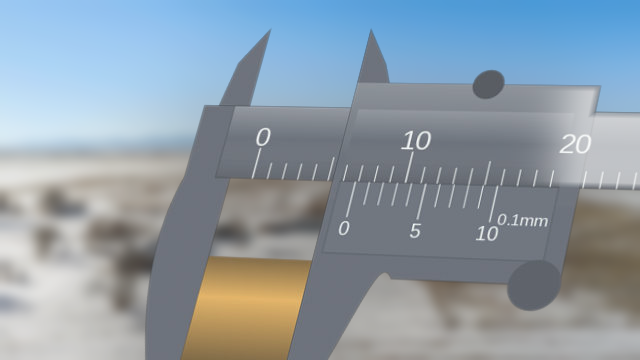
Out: value=6.8 unit=mm
